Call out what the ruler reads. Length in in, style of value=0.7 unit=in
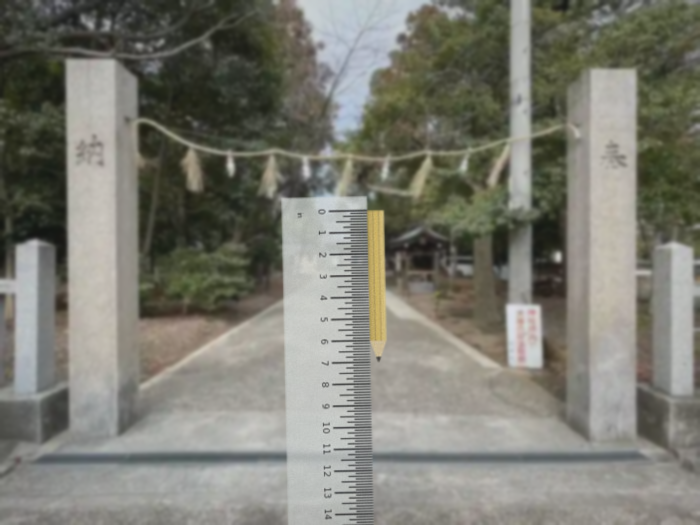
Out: value=7 unit=in
